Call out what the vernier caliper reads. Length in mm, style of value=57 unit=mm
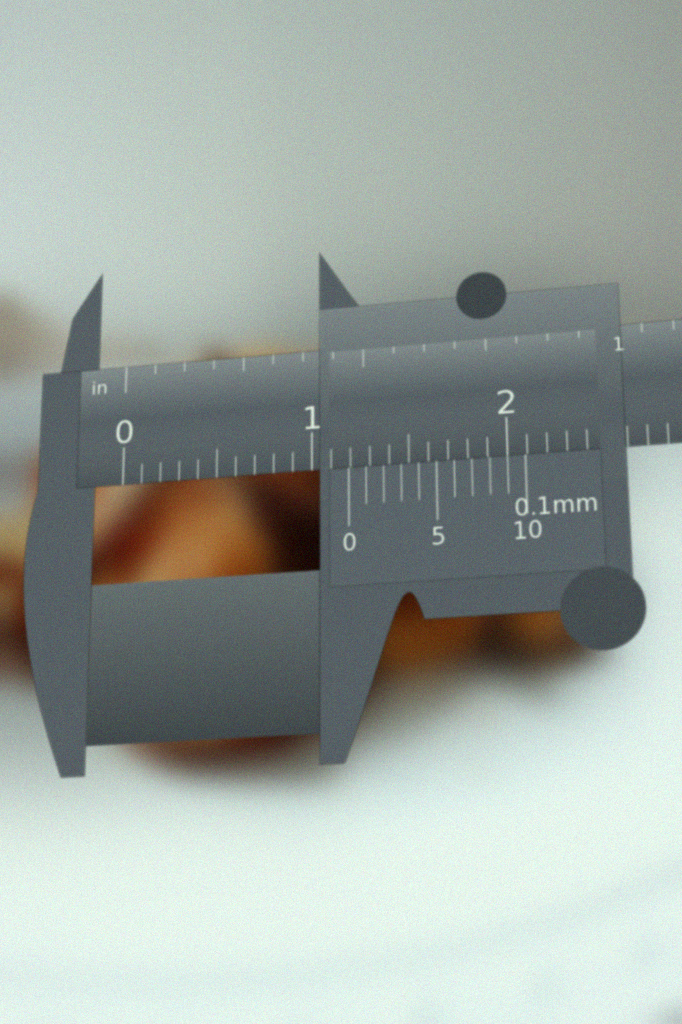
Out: value=11.9 unit=mm
